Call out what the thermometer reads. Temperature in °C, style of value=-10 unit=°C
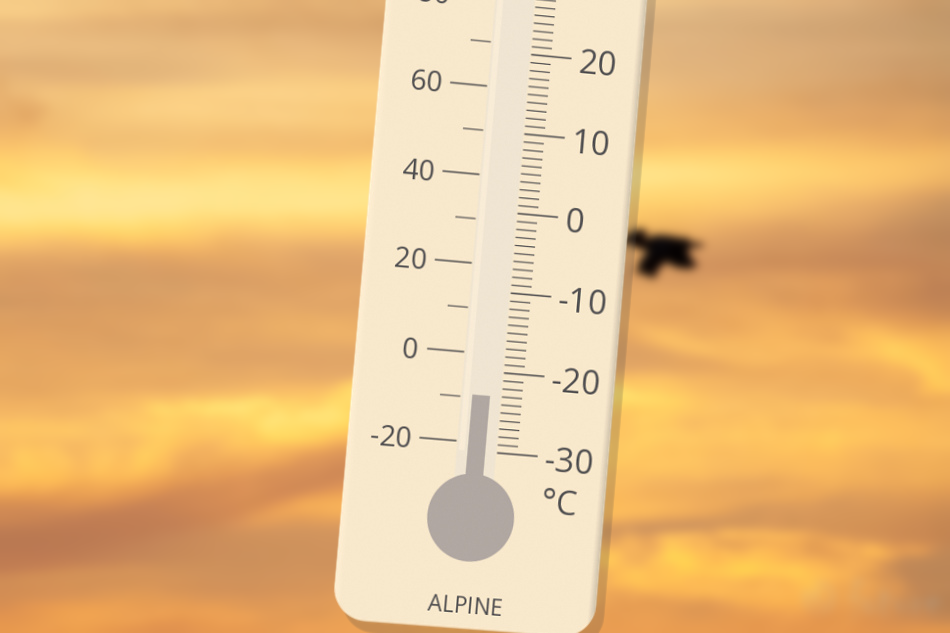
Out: value=-23 unit=°C
